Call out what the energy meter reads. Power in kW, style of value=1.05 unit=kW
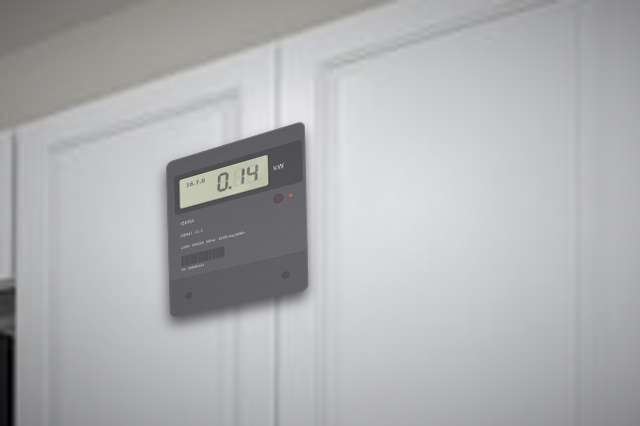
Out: value=0.14 unit=kW
